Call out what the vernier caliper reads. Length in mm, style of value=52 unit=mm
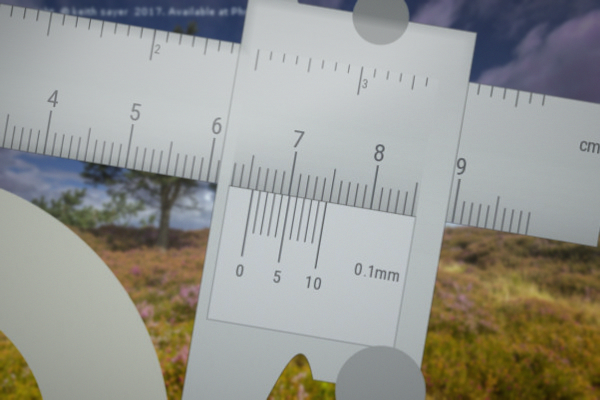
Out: value=65.6 unit=mm
